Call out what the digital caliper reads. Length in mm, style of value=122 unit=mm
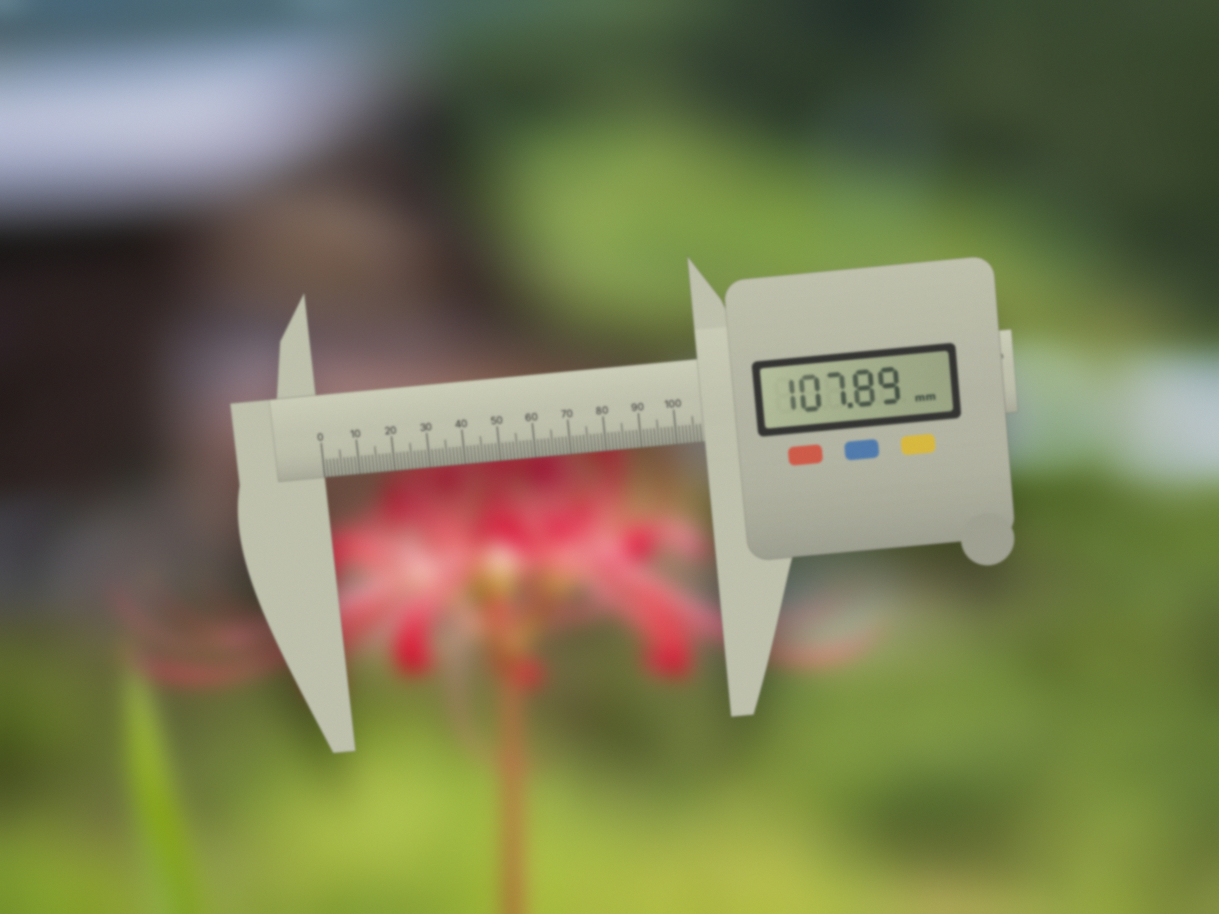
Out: value=107.89 unit=mm
